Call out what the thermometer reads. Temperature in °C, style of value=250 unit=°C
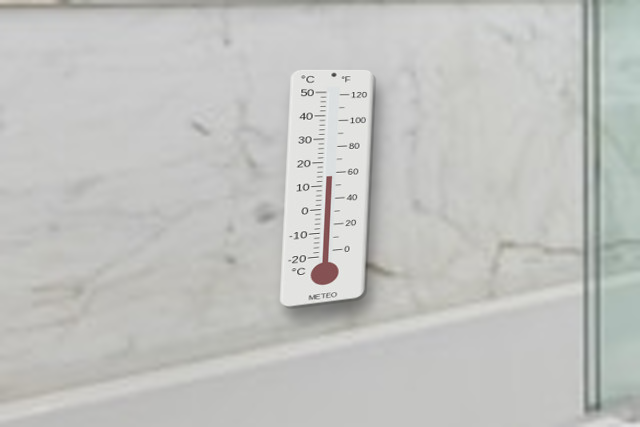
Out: value=14 unit=°C
